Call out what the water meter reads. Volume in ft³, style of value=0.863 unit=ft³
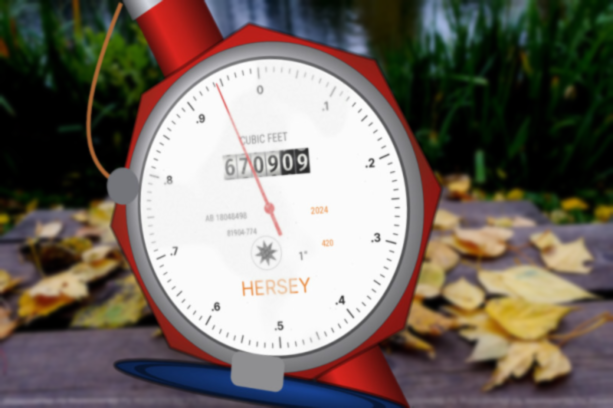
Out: value=670908.94 unit=ft³
